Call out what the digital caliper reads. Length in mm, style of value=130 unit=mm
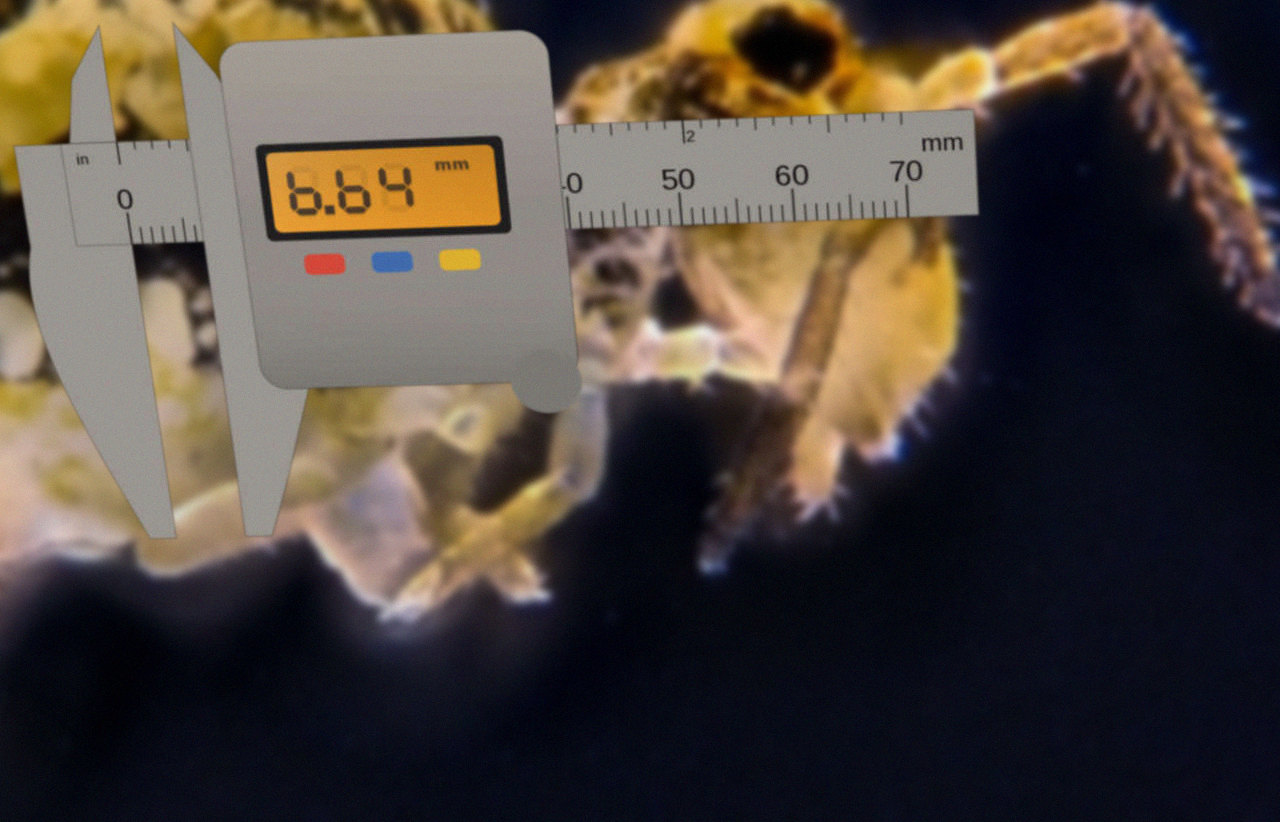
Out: value=6.64 unit=mm
